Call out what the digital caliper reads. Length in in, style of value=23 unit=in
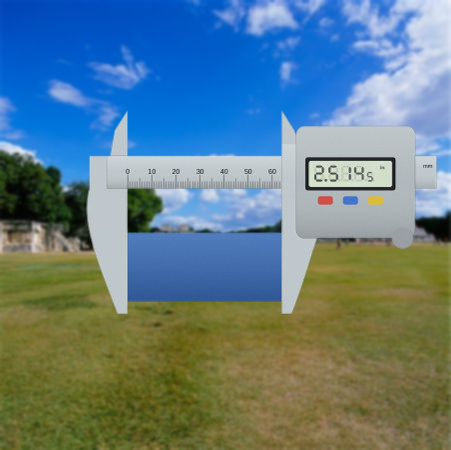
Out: value=2.5145 unit=in
